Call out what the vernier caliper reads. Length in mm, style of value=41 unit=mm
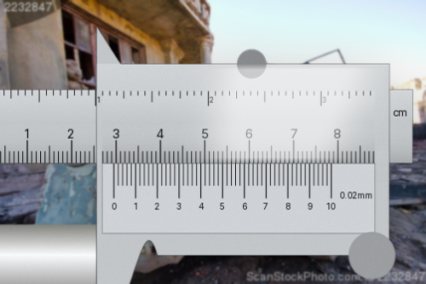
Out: value=29.5 unit=mm
